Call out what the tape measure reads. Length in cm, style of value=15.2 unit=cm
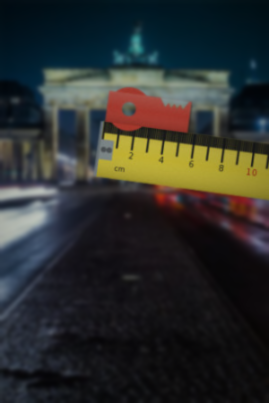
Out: value=5.5 unit=cm
